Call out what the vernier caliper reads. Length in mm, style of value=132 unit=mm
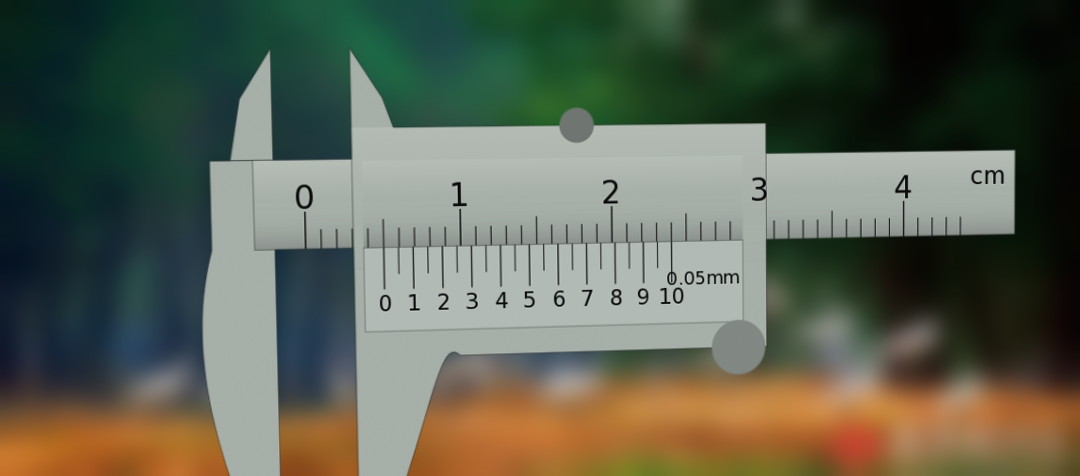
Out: value=5.0 unit=mm
